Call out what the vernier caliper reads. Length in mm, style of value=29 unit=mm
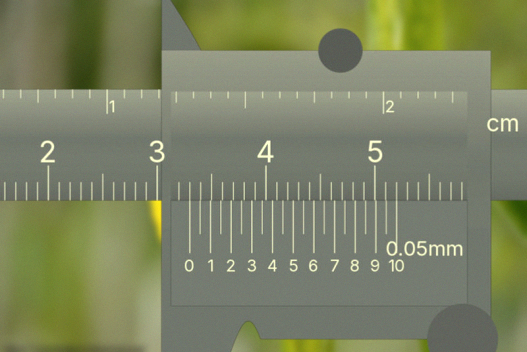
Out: value=33.0 unit=mm
